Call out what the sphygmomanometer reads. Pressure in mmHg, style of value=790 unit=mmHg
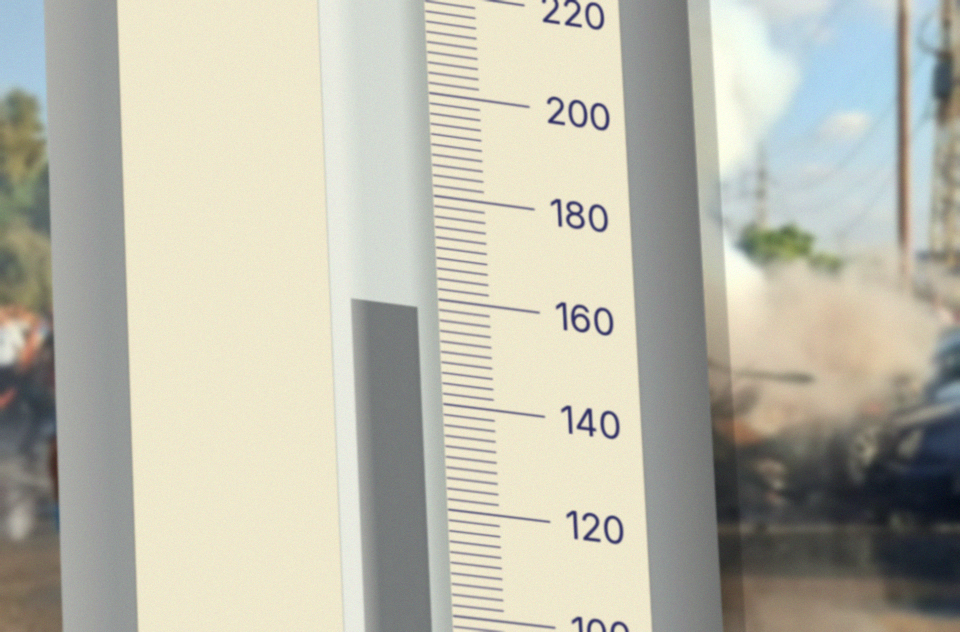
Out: value=158 unit=mmHg
